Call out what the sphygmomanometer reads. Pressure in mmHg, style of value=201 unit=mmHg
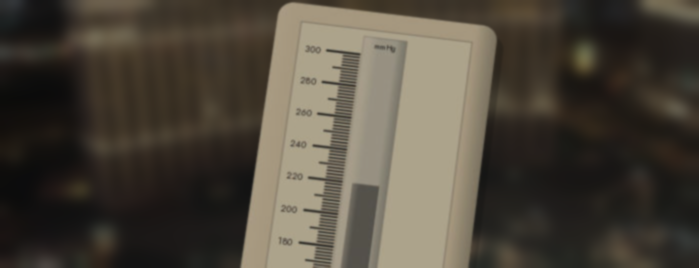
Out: value=220 unit=mmHg
